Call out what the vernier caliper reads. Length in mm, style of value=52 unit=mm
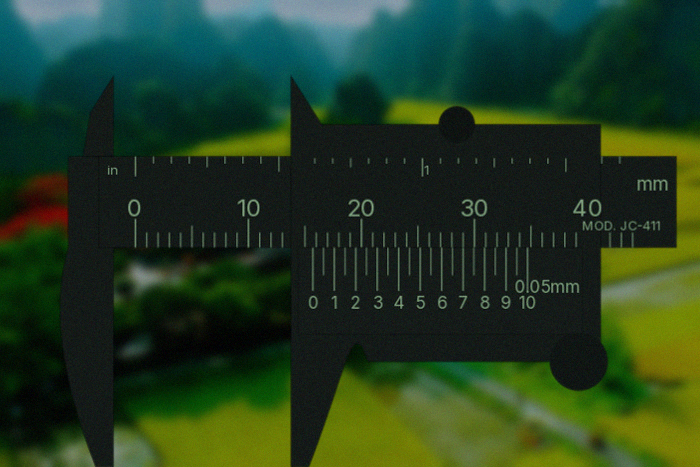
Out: value=15.7 unit=mm
